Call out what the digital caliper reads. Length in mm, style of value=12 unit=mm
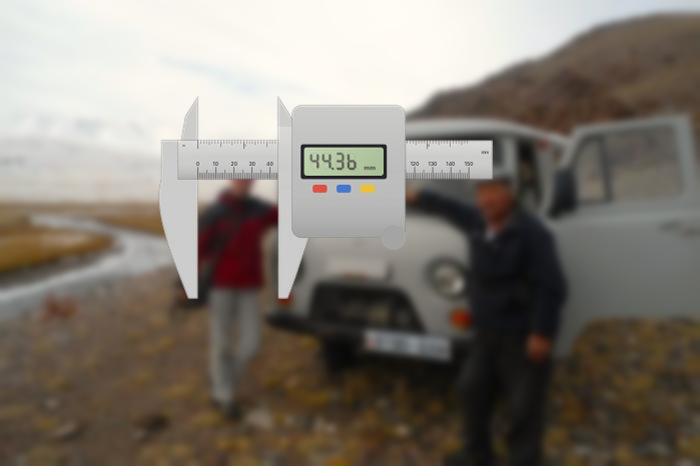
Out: value=44.36 unit=mm
